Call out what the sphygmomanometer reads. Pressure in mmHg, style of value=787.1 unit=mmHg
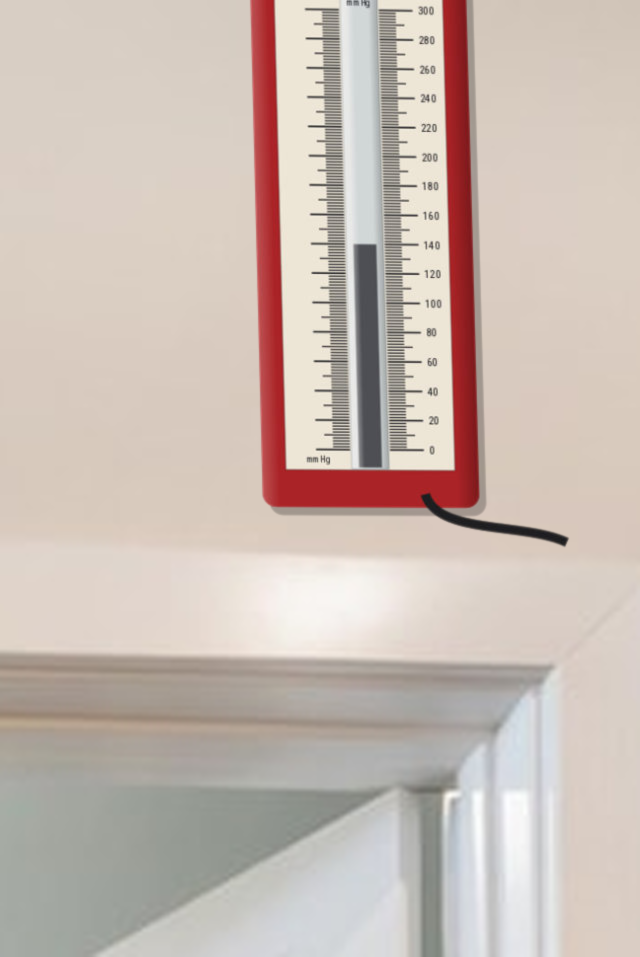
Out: value=140 unit=mmHg
